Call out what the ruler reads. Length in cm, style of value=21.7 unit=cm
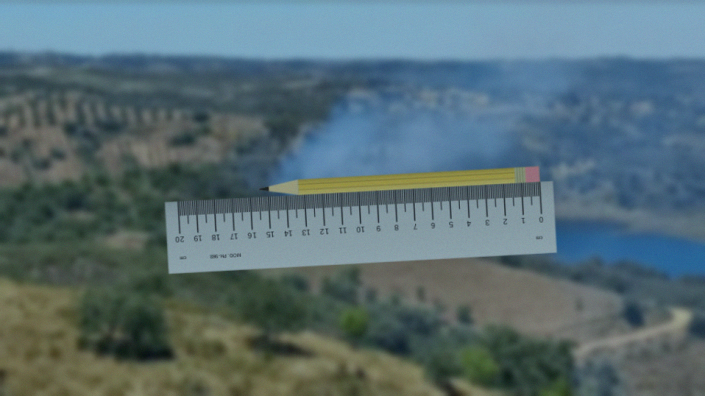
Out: value=15.5 unit=cm
